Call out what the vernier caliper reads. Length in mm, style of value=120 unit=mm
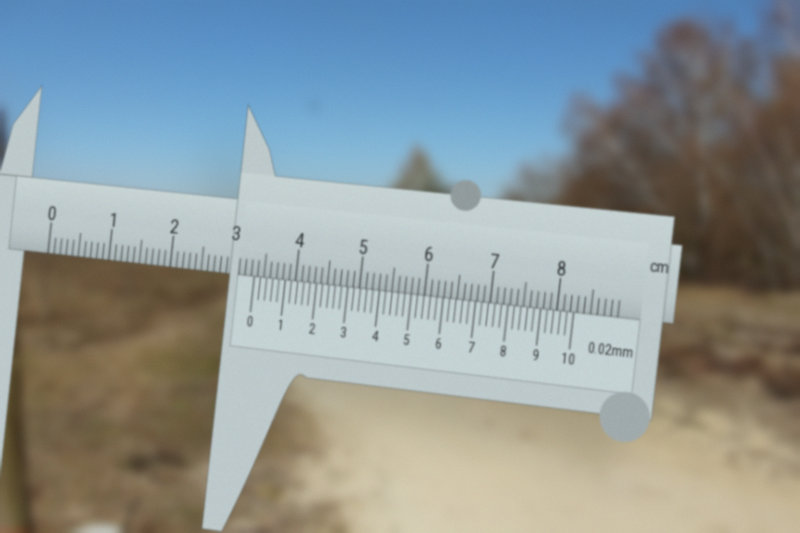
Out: value=33.5 unit=mm
